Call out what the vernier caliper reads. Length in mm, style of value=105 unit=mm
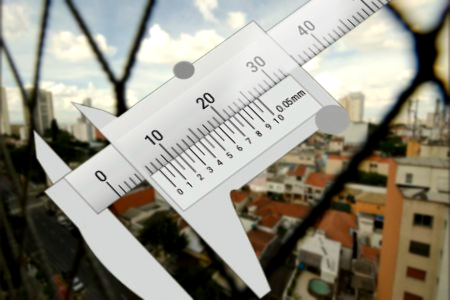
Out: value=7.2 unit=mm
